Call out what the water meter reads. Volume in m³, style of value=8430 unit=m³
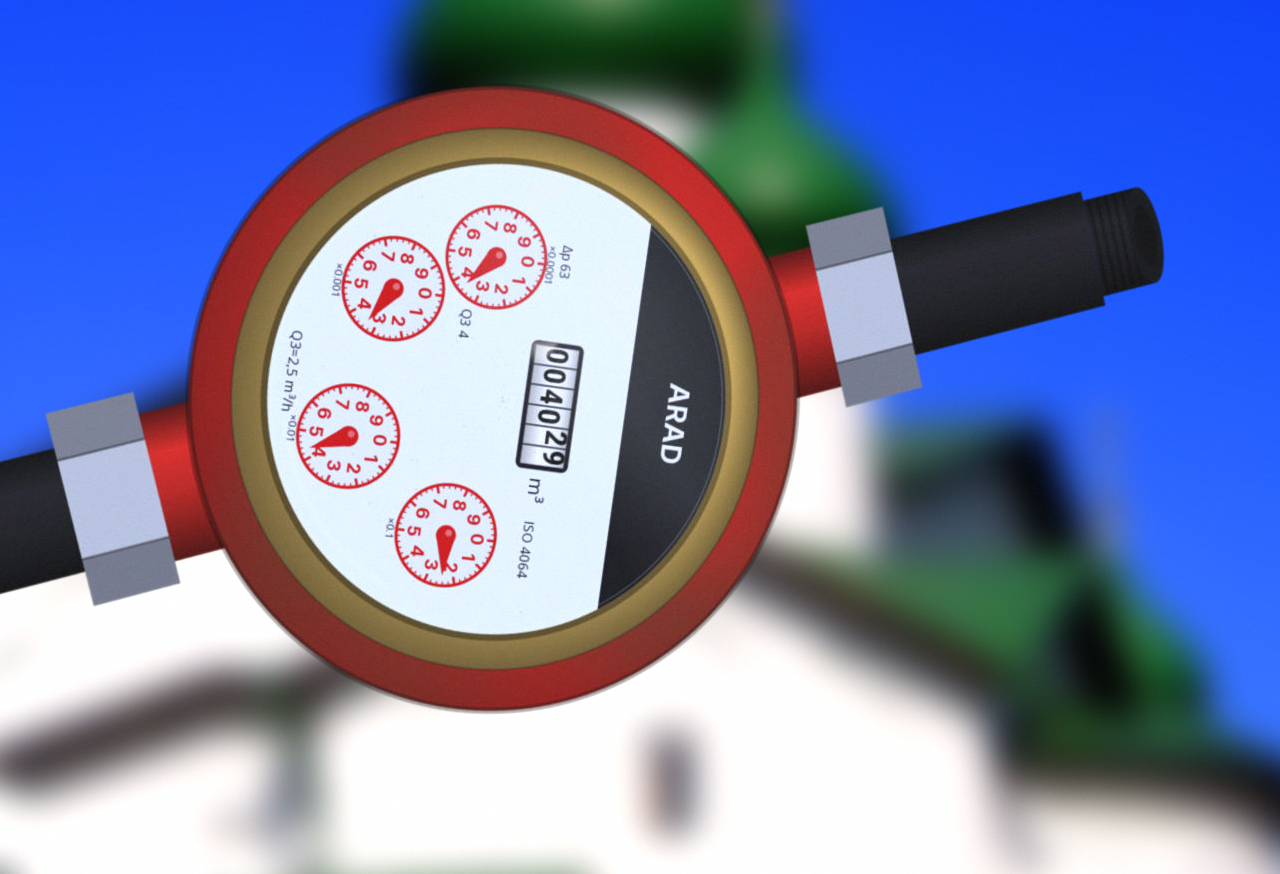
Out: value=4029.2433 unit=m³
